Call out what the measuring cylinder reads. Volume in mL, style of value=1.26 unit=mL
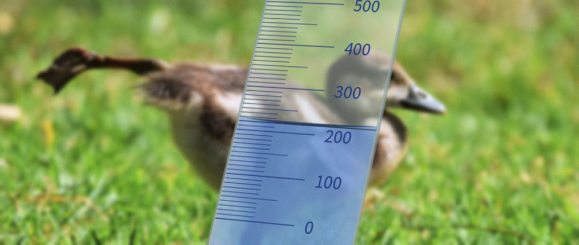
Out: value=220 unit=mL
